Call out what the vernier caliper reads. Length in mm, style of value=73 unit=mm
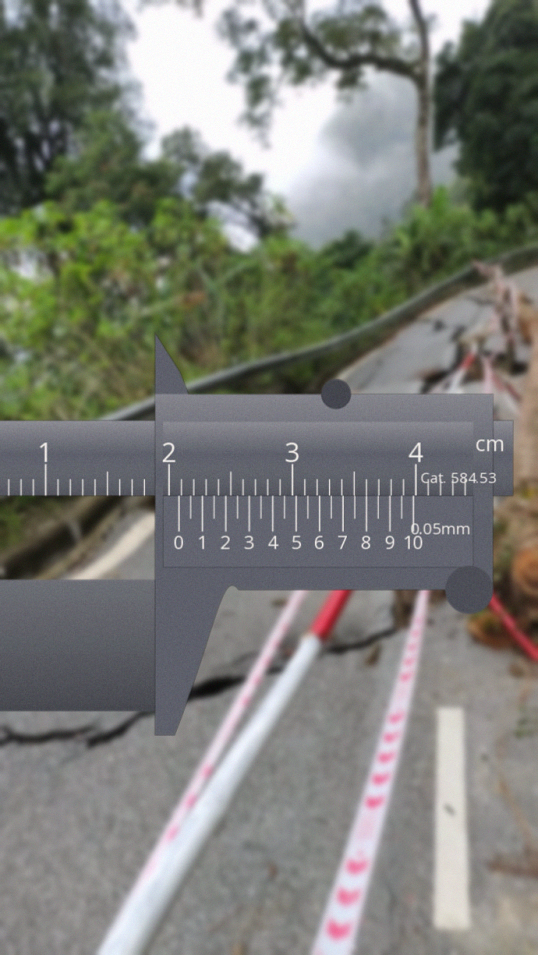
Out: value=20.8 unit=mm
